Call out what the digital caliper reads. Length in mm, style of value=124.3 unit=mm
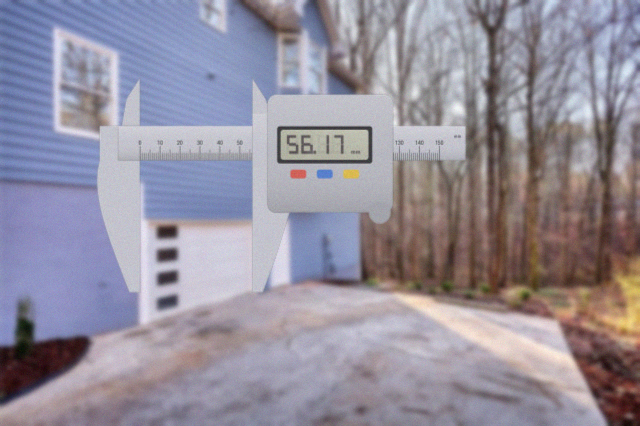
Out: value=56.17 unit=mm
